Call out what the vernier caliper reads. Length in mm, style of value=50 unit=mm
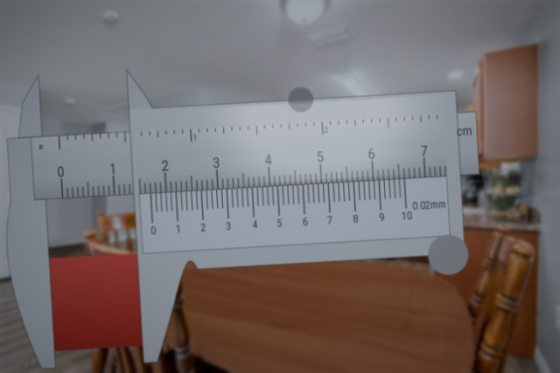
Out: value=17.0 unit=mm
